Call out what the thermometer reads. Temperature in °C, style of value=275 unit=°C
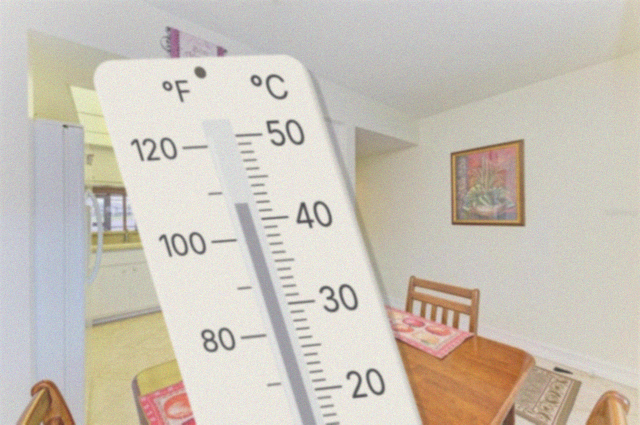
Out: value=42 unit=°C
